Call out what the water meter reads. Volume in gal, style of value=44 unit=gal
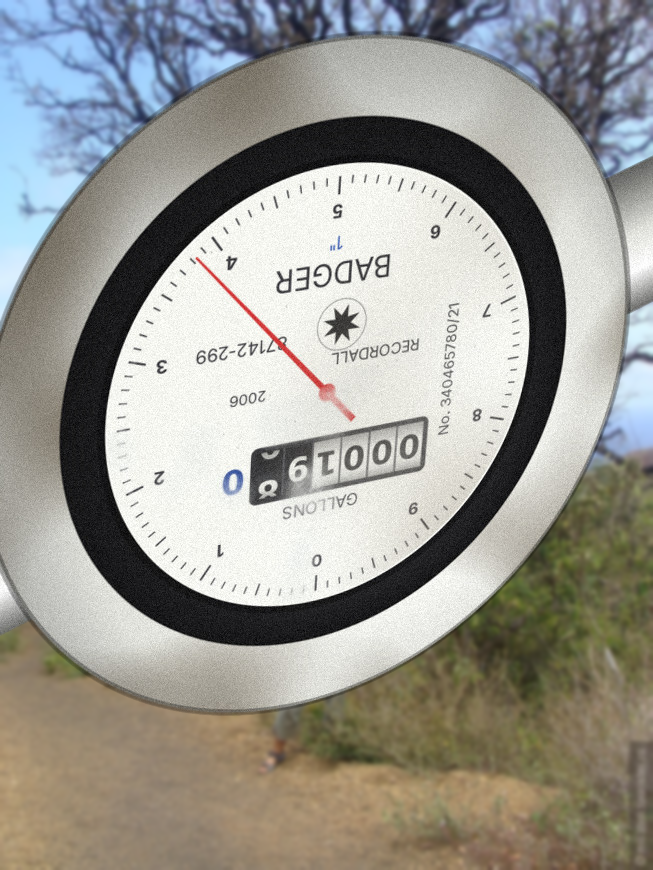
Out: value=1983.8 unit=gal
